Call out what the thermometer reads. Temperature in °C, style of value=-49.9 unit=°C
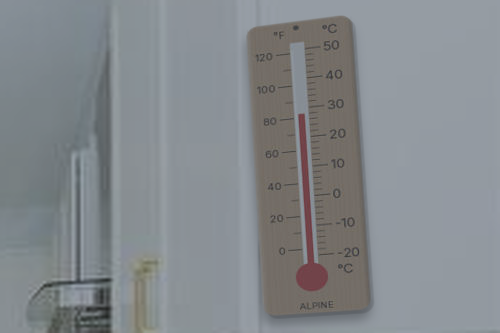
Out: value=28 unit=°C
